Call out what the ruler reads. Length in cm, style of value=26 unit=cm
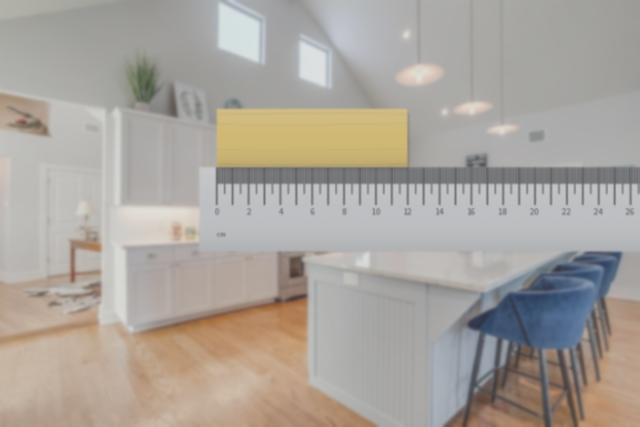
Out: value=12 unit=cm
